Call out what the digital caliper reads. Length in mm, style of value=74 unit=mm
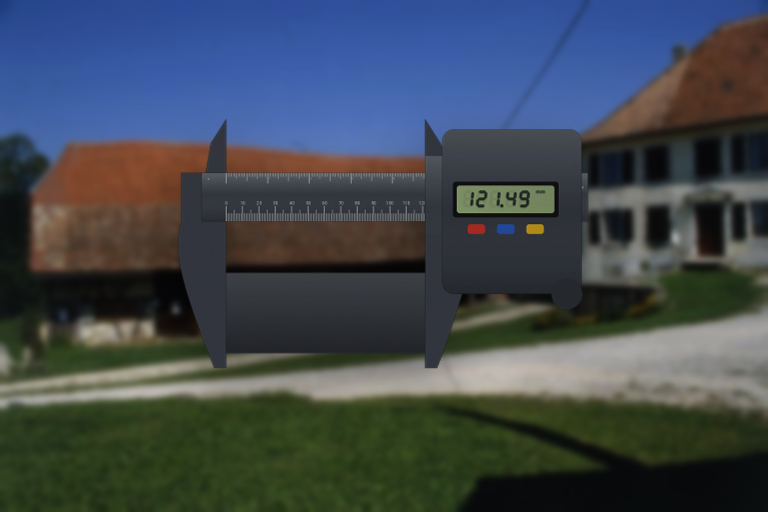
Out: value=121.49 unit=mm
